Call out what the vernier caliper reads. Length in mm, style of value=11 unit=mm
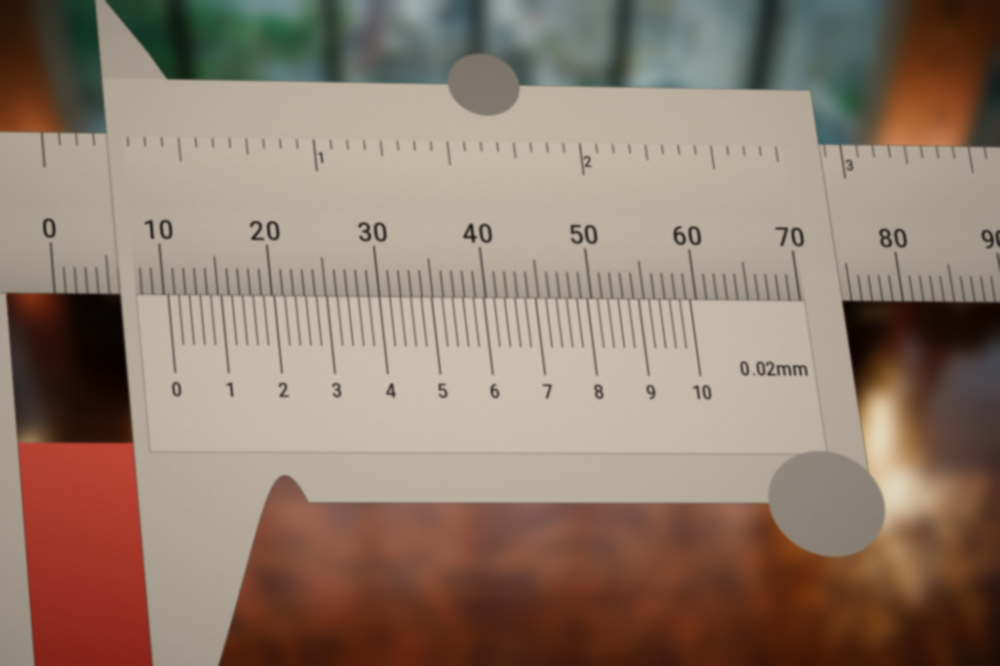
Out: value=10.4 unit=mm
